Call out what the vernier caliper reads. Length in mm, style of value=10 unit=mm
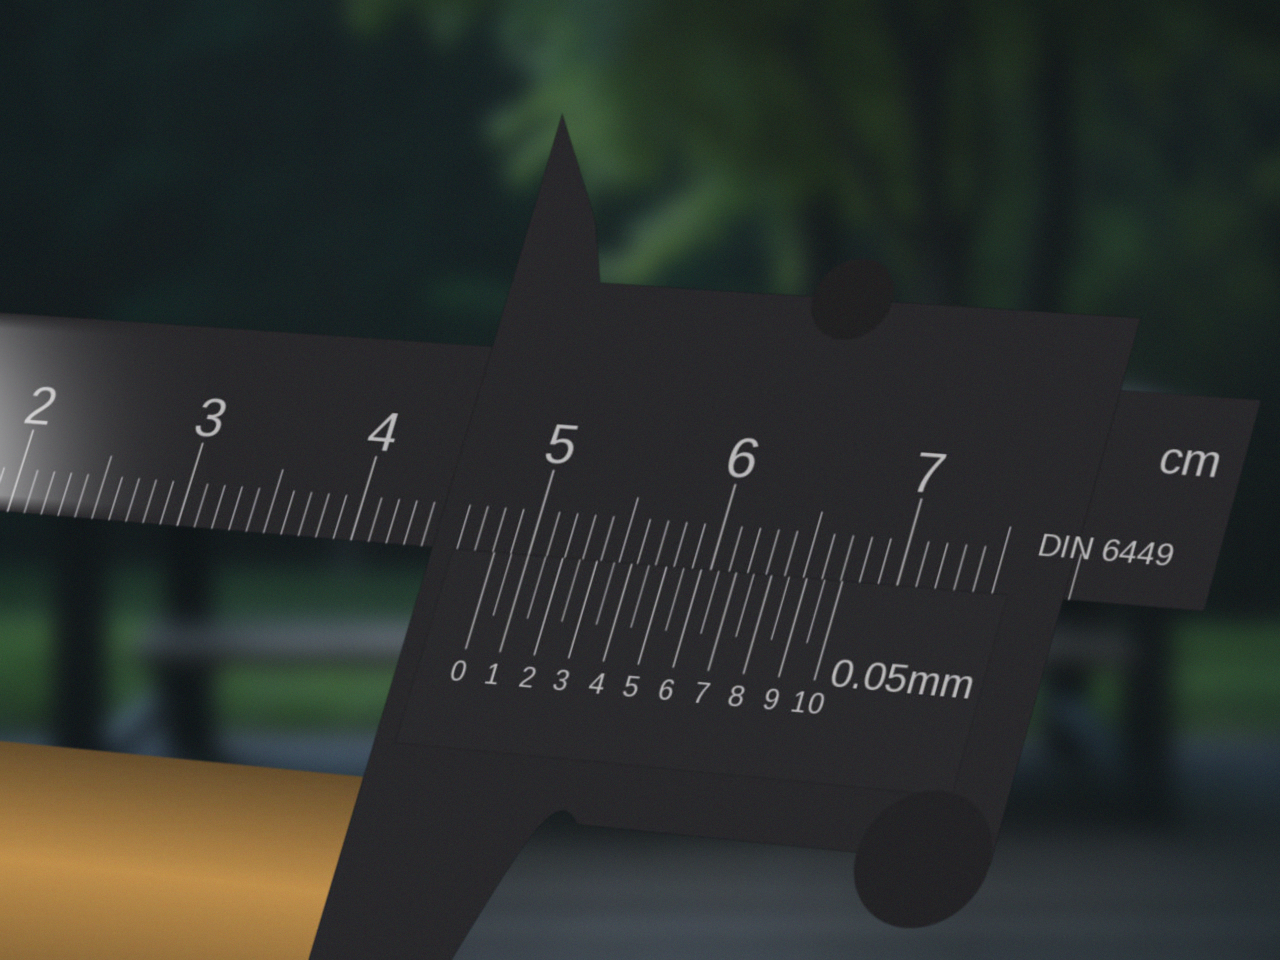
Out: value=48.1 unit=mm
